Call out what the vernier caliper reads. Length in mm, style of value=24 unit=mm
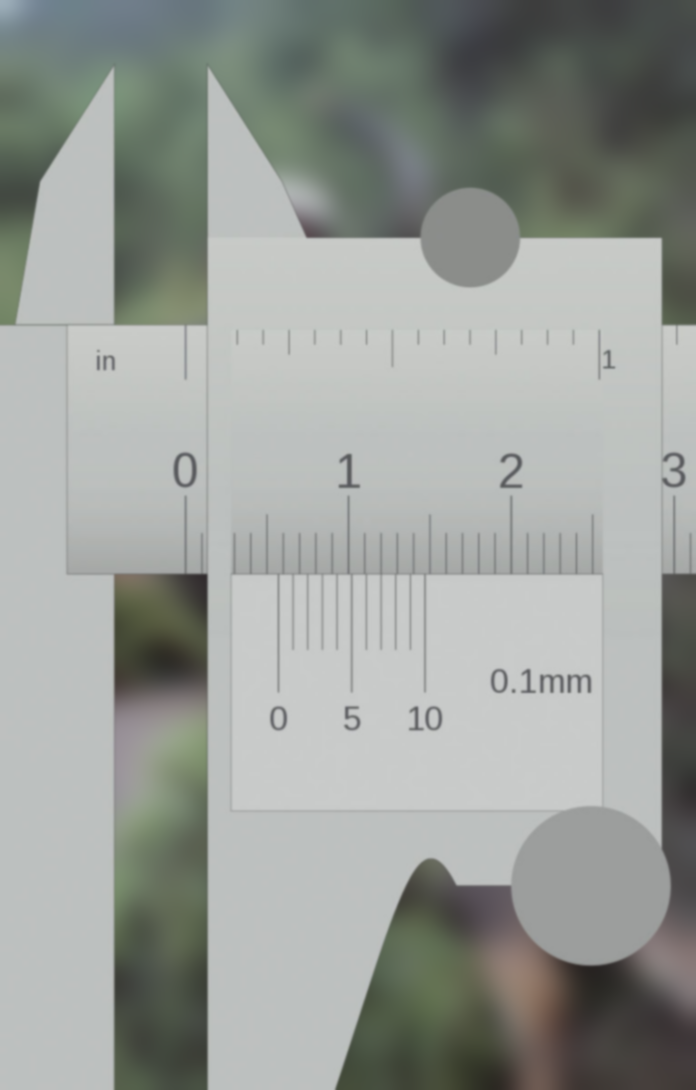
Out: value=5.7 unit=mm
